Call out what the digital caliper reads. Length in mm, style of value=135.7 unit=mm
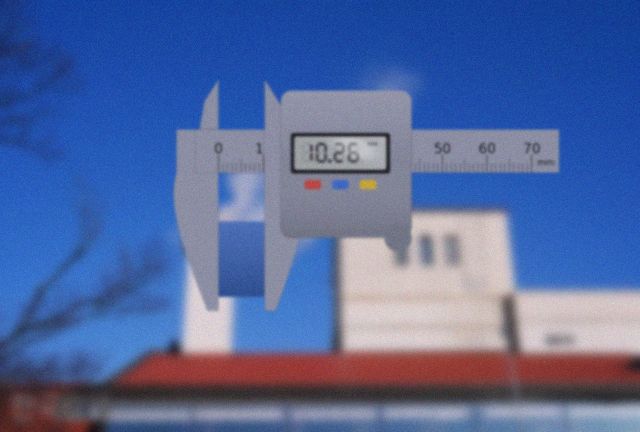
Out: value=10.26 unit=mm
